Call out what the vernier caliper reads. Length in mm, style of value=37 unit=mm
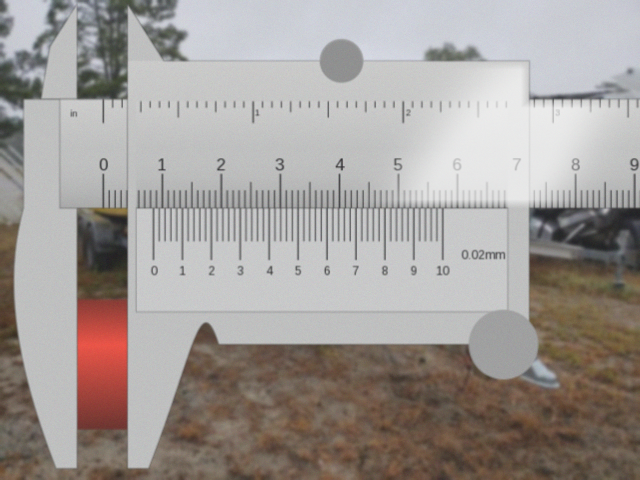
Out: value=8.5 unit=mm
